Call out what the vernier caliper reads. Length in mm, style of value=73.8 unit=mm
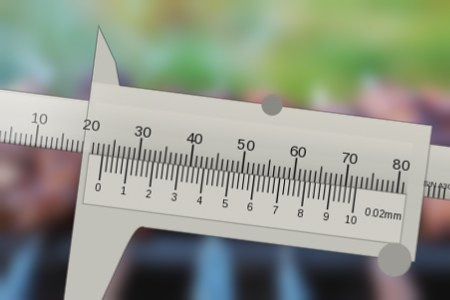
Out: value=23.0 unit=mm
